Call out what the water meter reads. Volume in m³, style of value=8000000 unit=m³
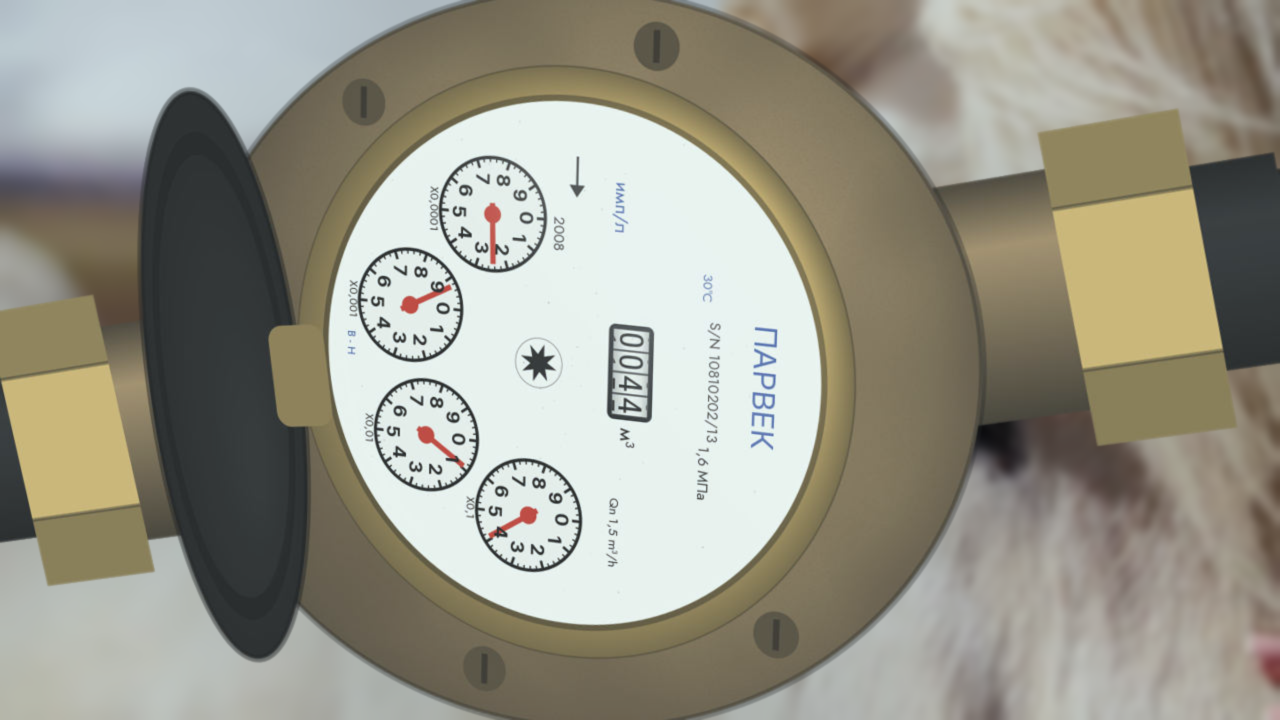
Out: value=44.4092 unit=m³
